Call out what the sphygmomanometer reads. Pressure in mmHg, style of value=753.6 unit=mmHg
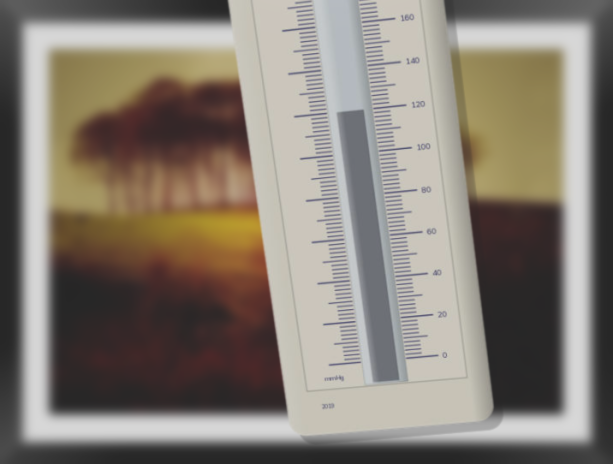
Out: value=120 unit=mmHg
